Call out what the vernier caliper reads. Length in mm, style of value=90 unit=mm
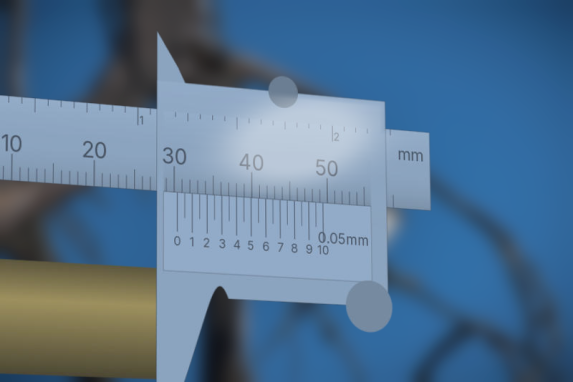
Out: value=30.4 unit=mm
